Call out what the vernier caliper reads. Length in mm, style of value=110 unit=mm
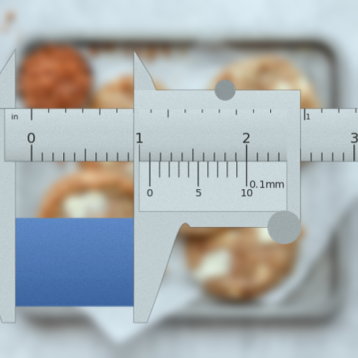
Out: value=11.0 unit=mm
